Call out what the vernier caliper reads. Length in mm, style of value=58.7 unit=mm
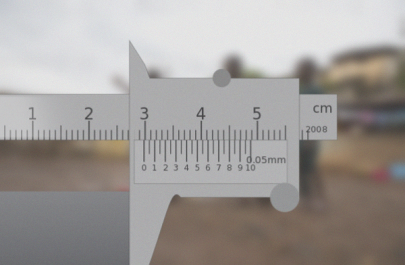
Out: value=29.8 unit=mm
